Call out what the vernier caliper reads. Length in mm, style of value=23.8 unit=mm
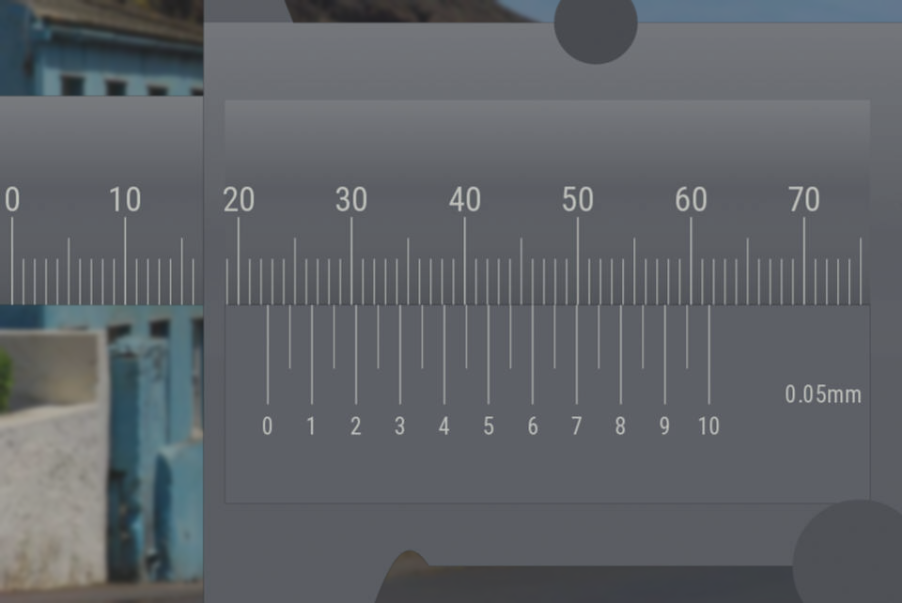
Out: value=22.6 unit=mm
